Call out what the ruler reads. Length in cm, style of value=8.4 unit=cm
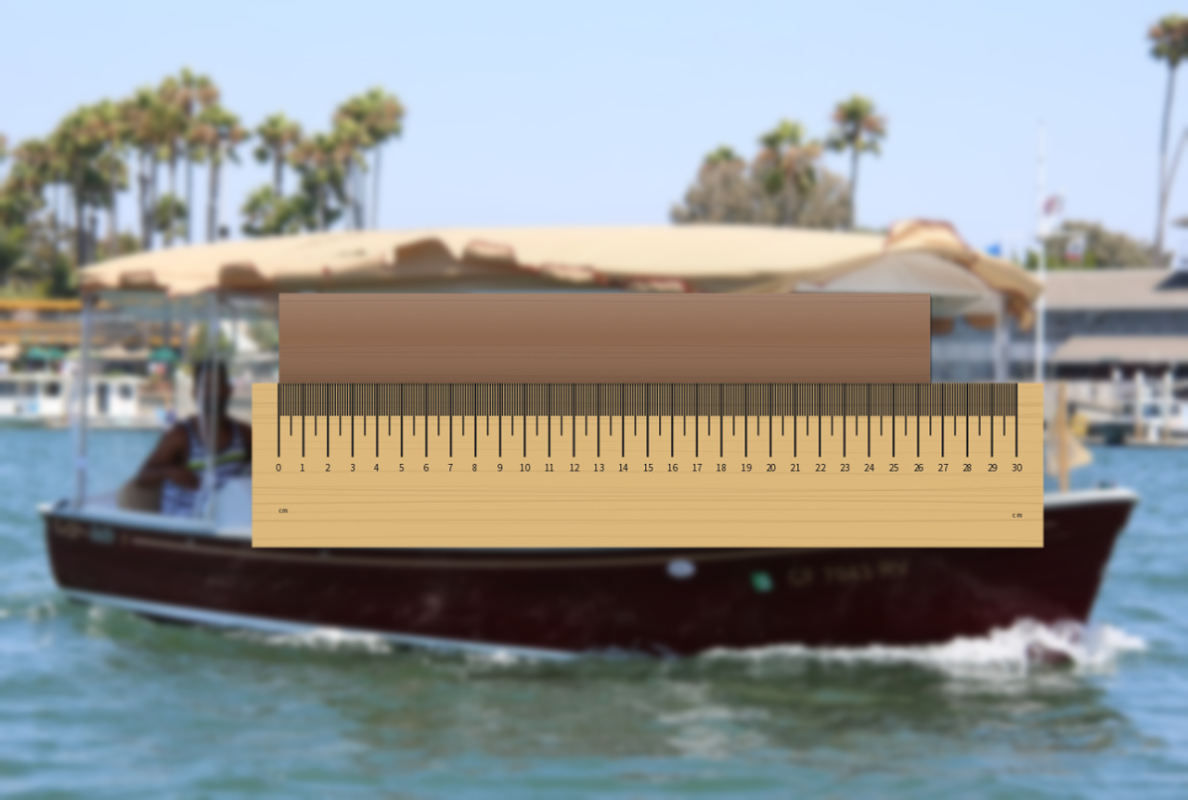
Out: value=26.5 unit=cm
